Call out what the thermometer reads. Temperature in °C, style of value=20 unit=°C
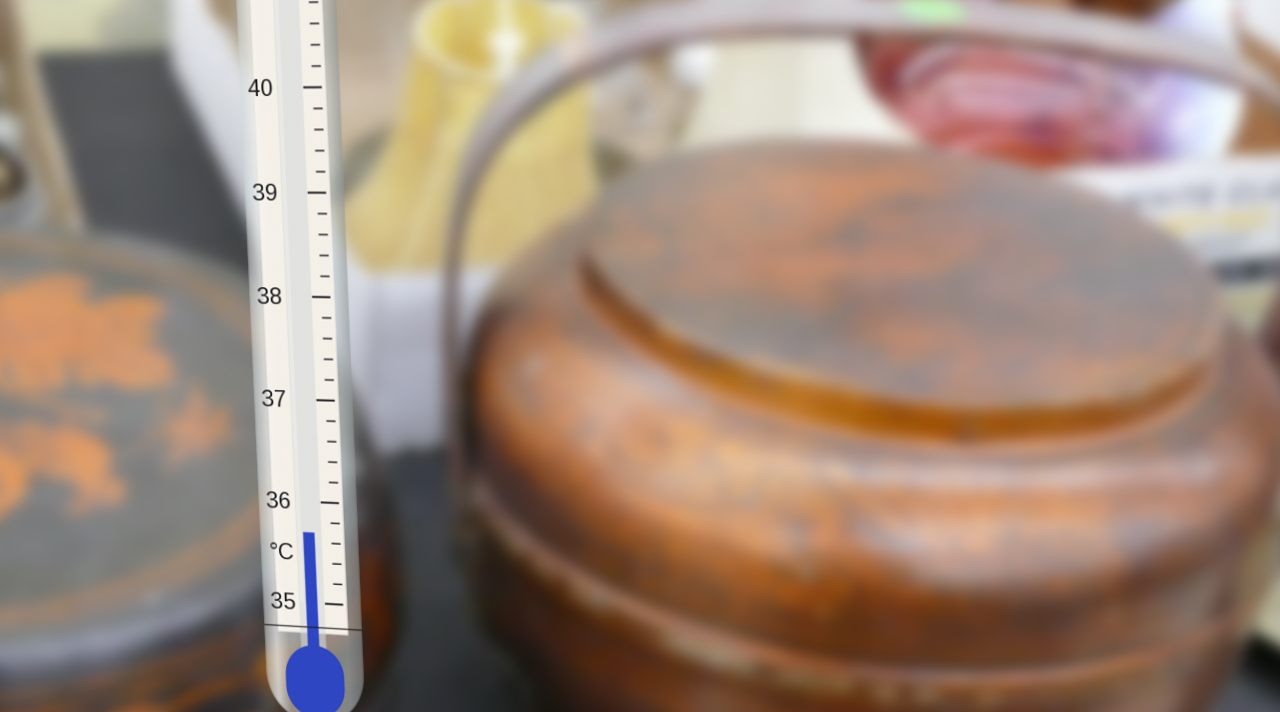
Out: value=35.7 unit=°C
